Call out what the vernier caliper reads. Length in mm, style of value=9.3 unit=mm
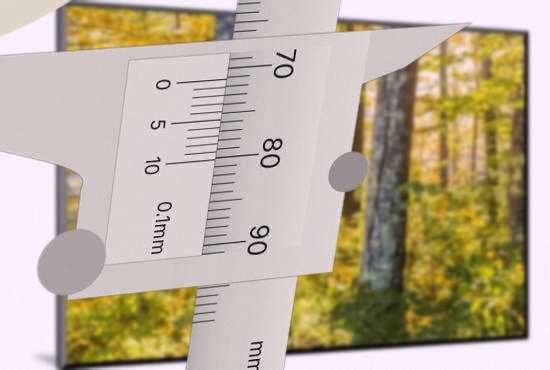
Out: value=71.2 unit=mm
